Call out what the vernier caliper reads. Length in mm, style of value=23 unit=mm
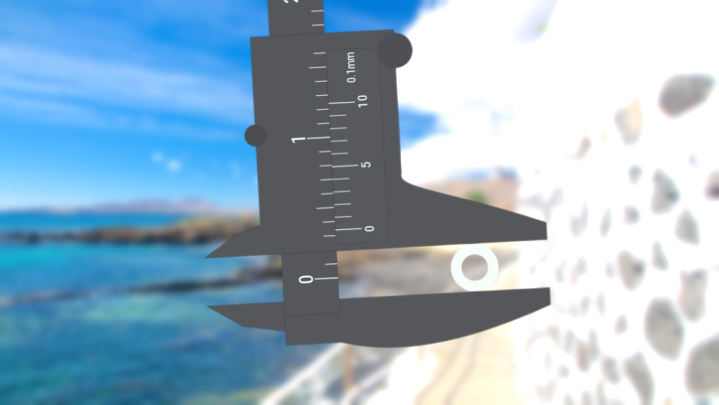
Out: value=3.4 unit=mm
